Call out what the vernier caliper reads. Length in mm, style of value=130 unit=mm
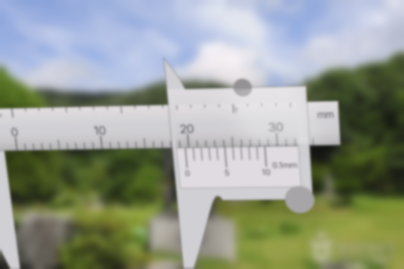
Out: value=19.6 unit=mm
